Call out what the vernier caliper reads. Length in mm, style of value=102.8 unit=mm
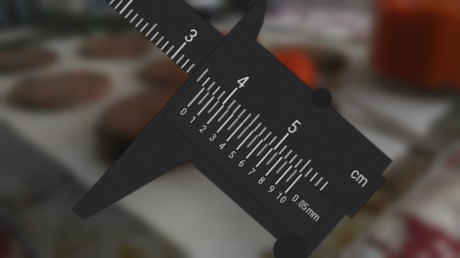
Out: value=36.4 unit=mm
